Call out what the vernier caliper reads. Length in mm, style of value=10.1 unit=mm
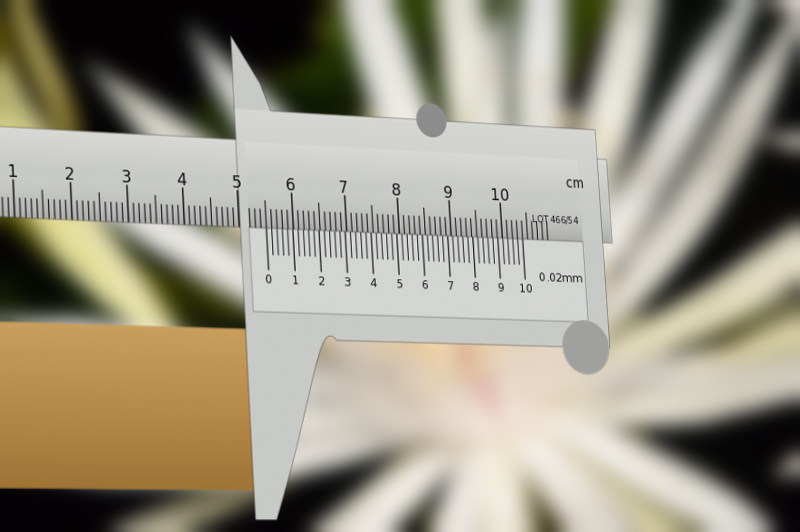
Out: value=55.0 unit=mm
